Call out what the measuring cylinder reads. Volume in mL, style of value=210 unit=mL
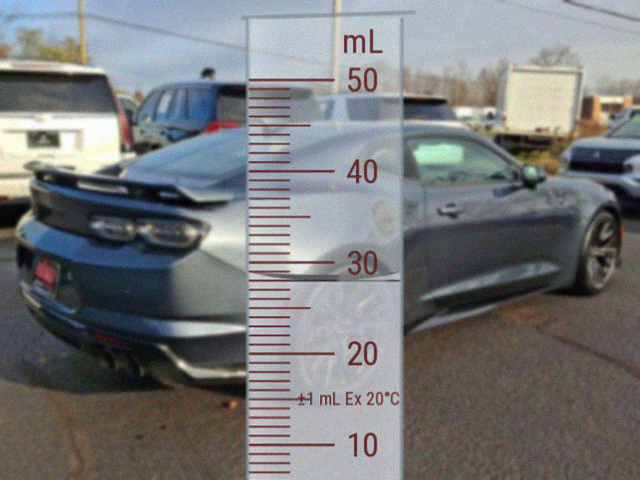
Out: value=28 unit=mL
